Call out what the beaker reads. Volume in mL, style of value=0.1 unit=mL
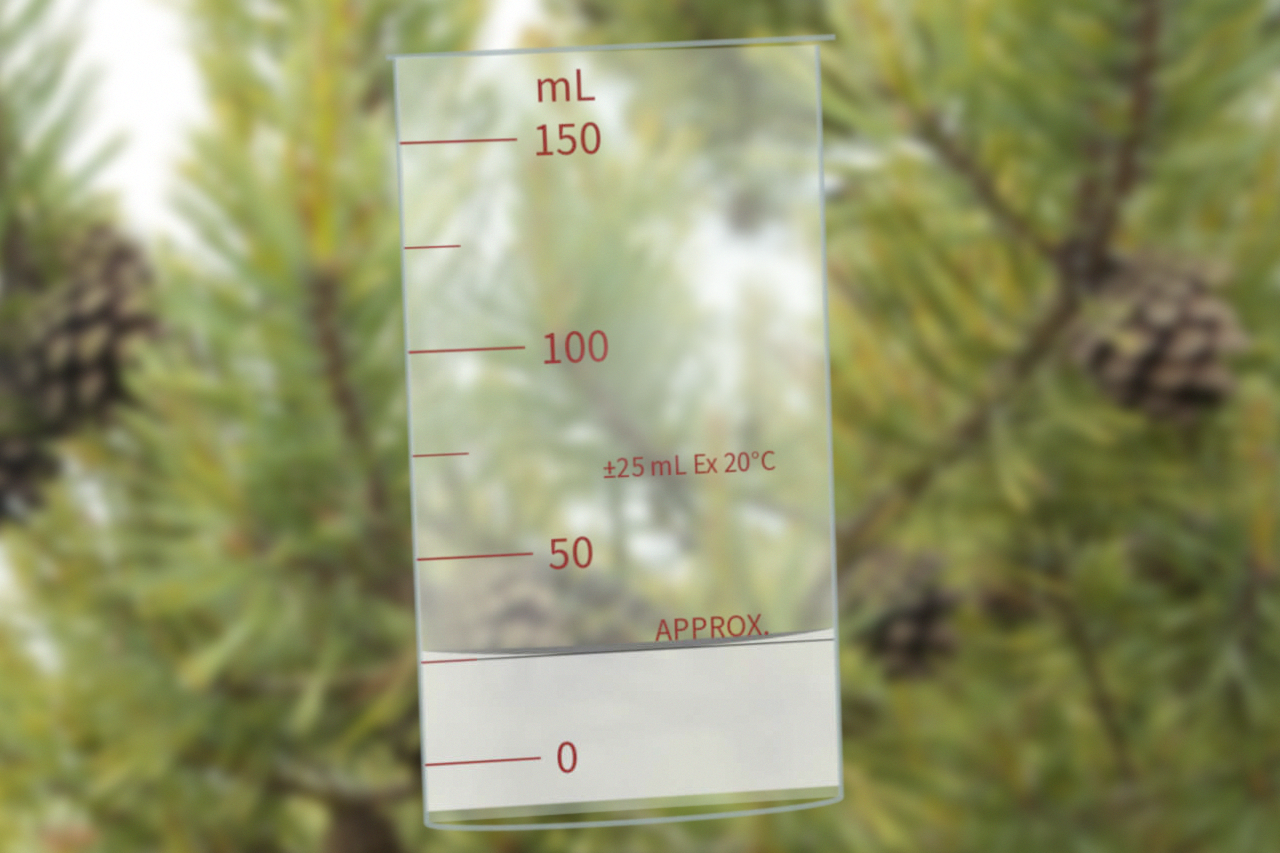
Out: value=25 unit=mL
